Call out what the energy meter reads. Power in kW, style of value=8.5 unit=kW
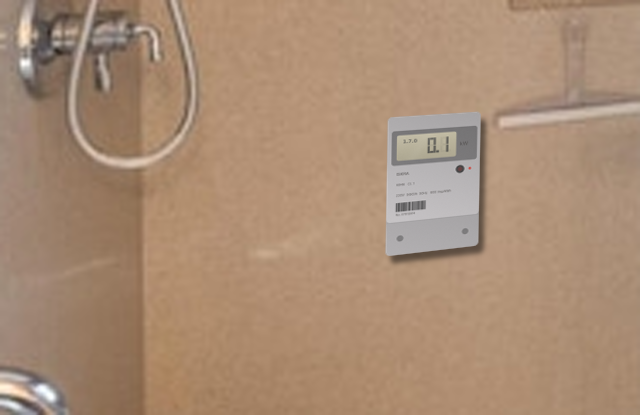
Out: value=0.1 unit=kW
